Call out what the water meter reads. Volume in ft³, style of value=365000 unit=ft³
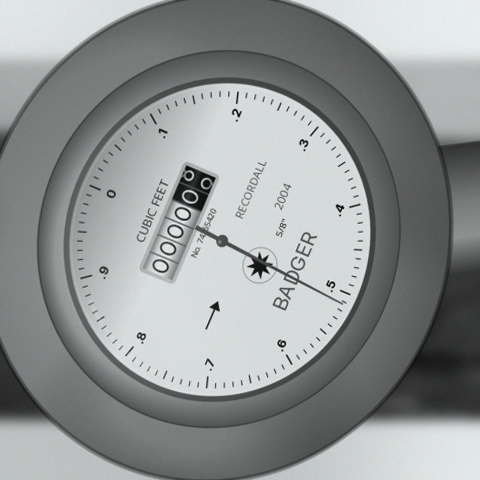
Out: value=8.51 unit=ft³
